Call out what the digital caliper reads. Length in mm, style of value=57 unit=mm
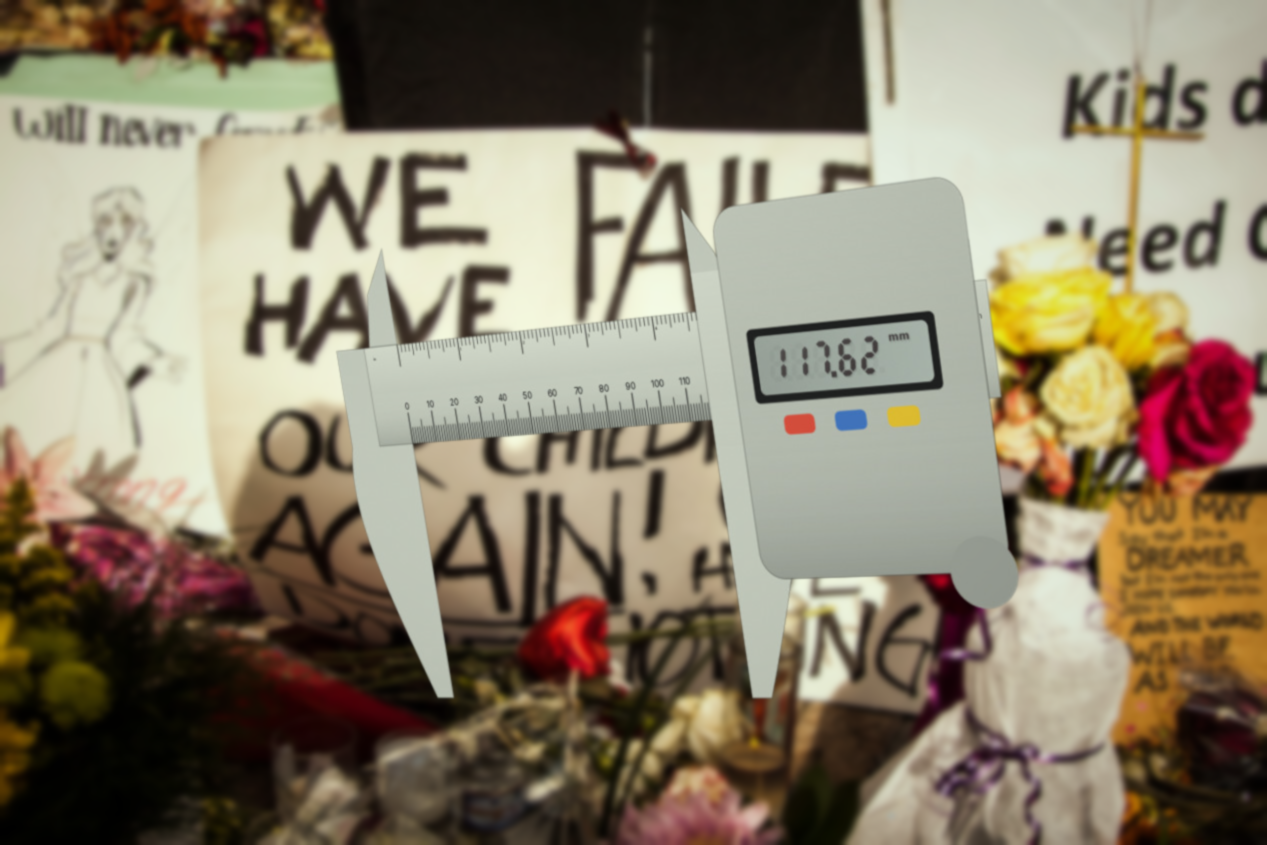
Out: value=117.62 unit=mm
